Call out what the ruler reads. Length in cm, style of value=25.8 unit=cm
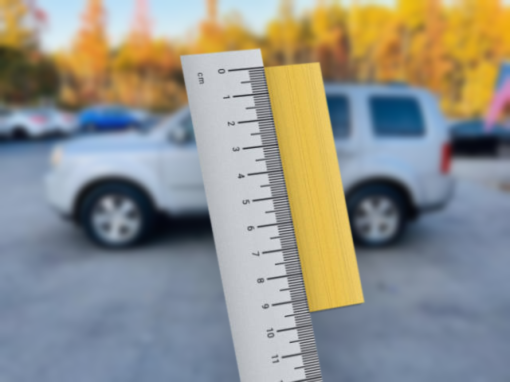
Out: value=9.5 unit=cm
